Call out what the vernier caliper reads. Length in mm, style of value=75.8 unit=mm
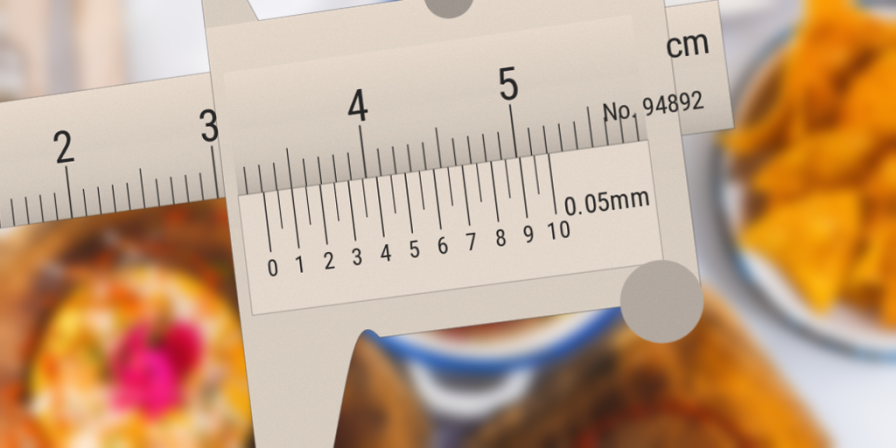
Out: value=33.1 unit=mm
